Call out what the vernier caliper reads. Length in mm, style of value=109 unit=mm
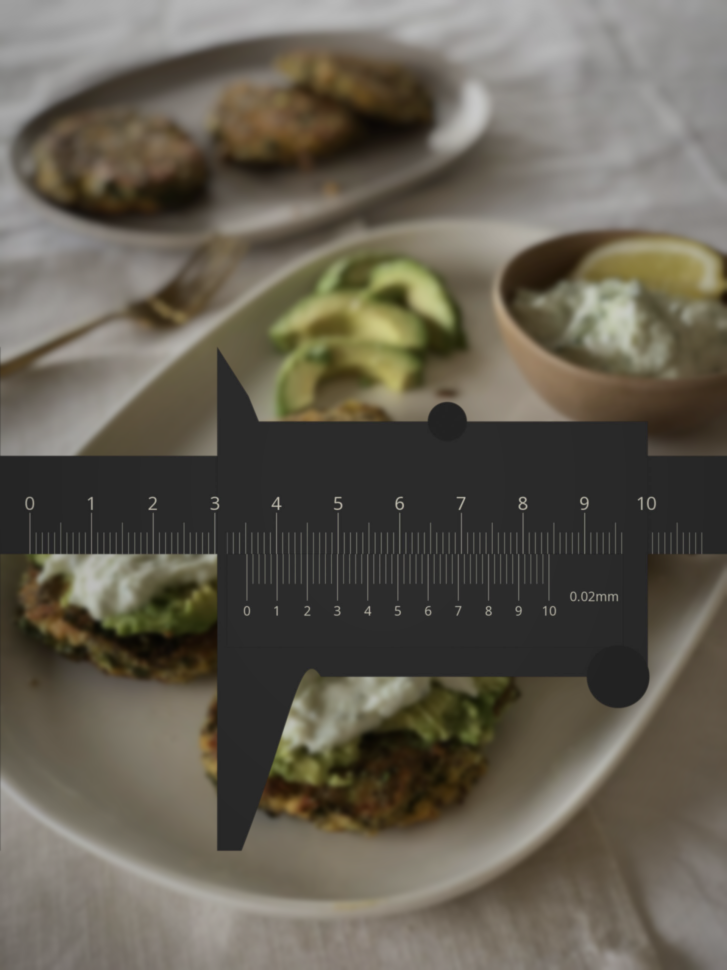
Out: value=35.2 unit=mm
